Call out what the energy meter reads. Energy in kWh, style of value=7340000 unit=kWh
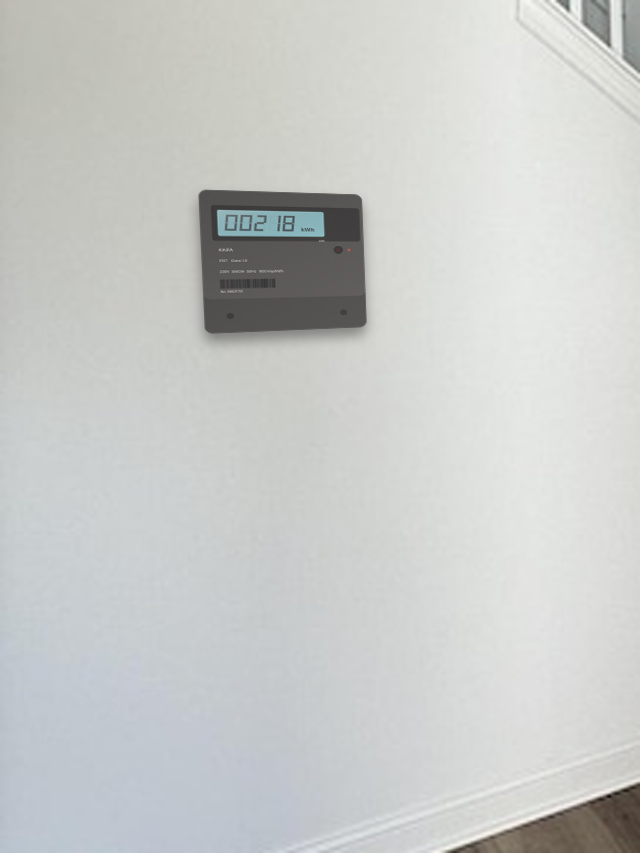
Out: value=218 unit=kWh
